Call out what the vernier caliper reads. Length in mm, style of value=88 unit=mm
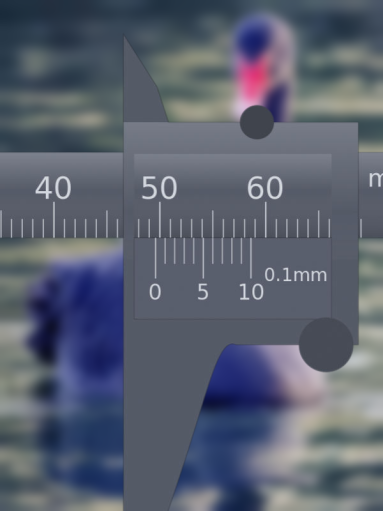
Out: value=49.6 unit=mm
